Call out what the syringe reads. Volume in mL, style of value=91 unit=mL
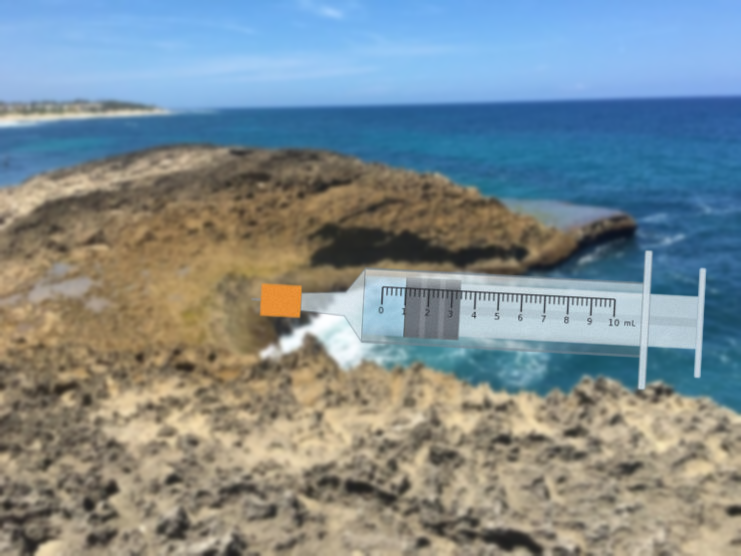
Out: value=1 unit=mL
